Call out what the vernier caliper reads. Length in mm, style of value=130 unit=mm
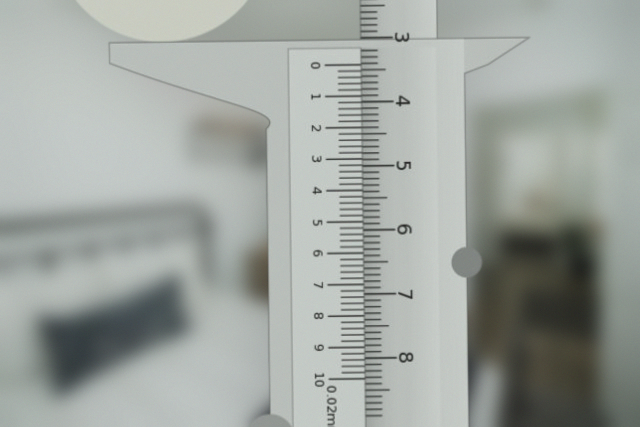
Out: value=34.2 unit=mm
